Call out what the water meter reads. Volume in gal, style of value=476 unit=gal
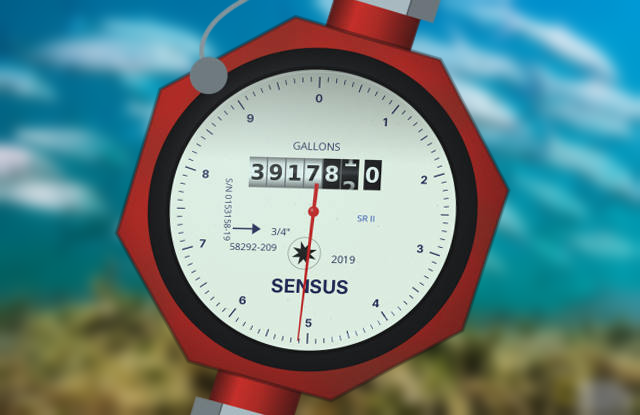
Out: value=3917815.1 unit=gal
